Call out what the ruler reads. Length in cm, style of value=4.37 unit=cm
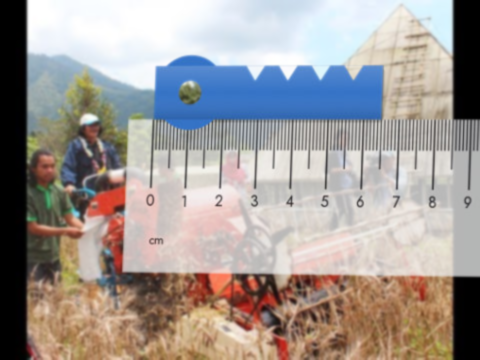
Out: value=6.5 unit=cm
